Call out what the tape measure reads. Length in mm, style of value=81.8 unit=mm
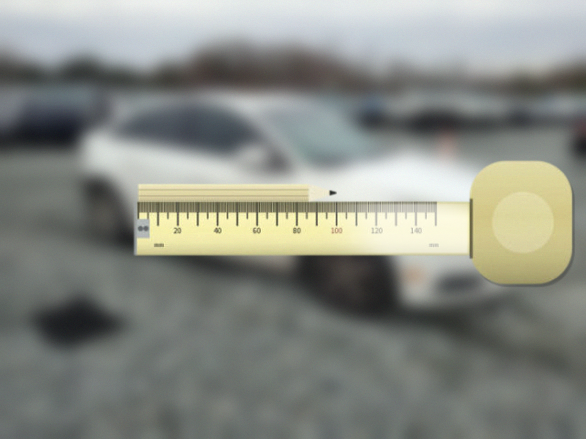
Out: value=100 unit=mm
